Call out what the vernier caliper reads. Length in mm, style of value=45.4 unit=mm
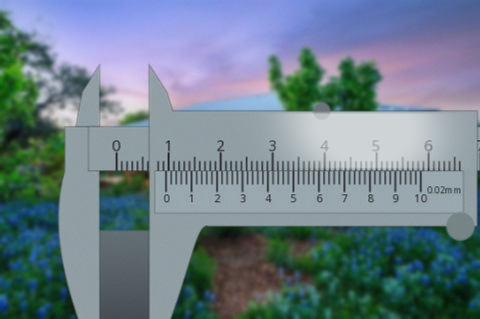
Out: value=9.5 unit=mm
